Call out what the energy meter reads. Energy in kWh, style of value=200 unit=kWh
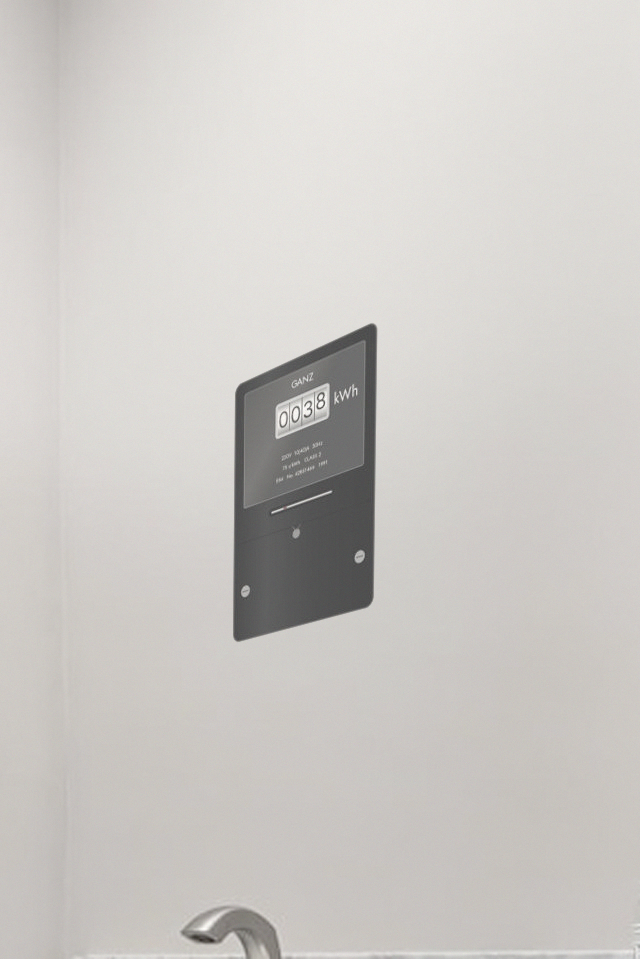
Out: value=38 unit=kWh
